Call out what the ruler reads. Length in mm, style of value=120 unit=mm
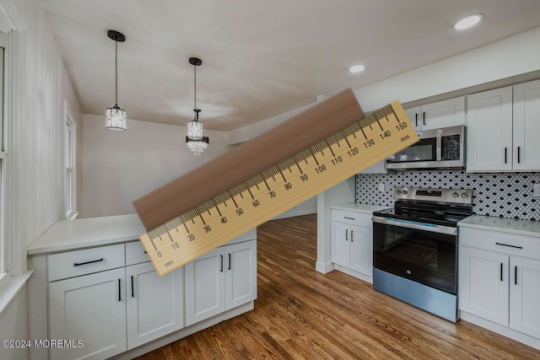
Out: value=135 unit=mm
